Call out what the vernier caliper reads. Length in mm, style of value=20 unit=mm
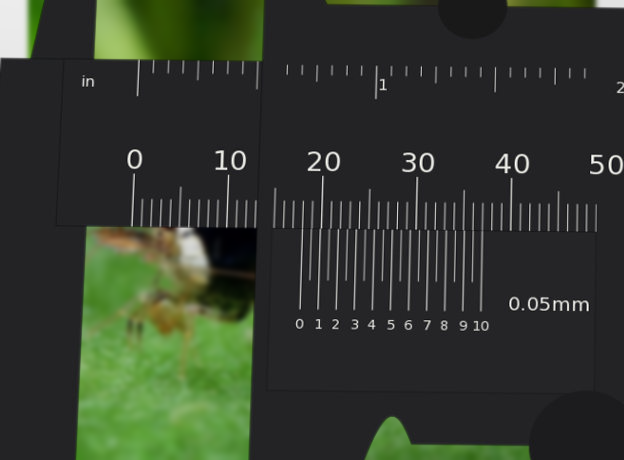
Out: value=18.0 unit=mm
